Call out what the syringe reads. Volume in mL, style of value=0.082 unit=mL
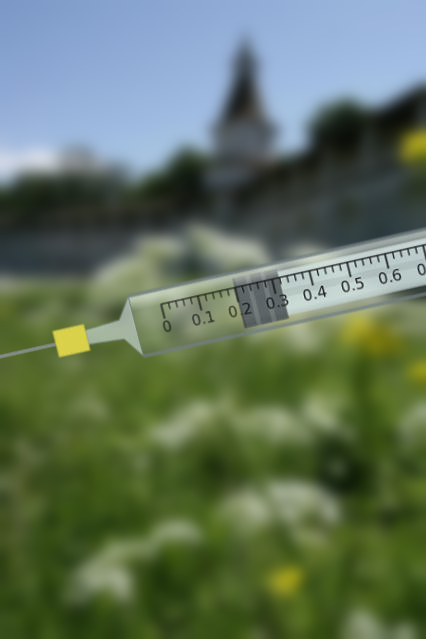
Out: value=0.2 unit=mL
